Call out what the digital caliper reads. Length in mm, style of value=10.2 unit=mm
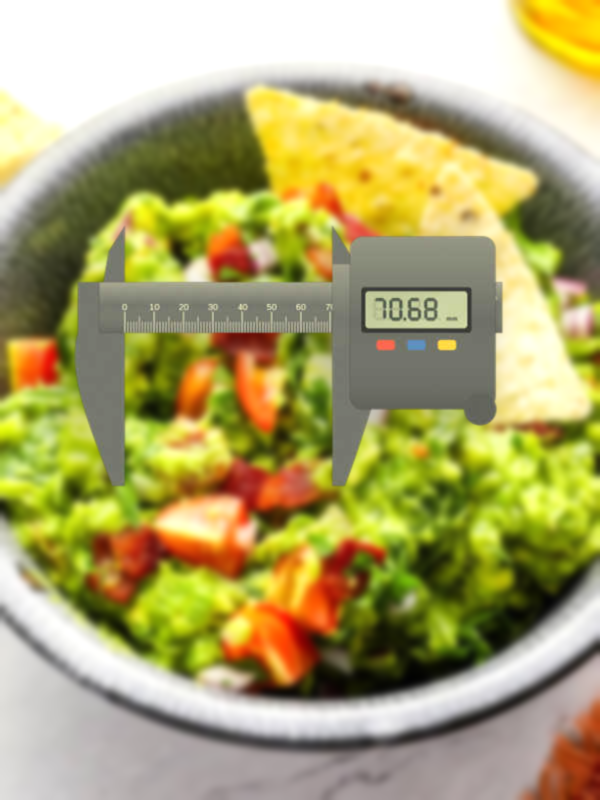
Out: value=70.68 unit=mm
